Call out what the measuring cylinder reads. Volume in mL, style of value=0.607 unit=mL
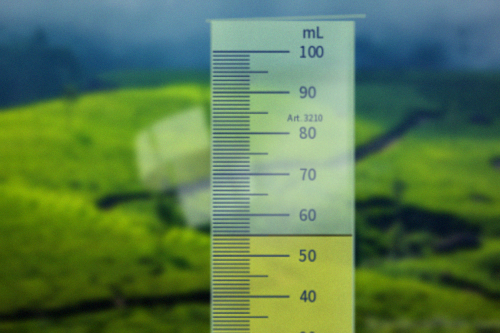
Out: value=55 unit=mL
